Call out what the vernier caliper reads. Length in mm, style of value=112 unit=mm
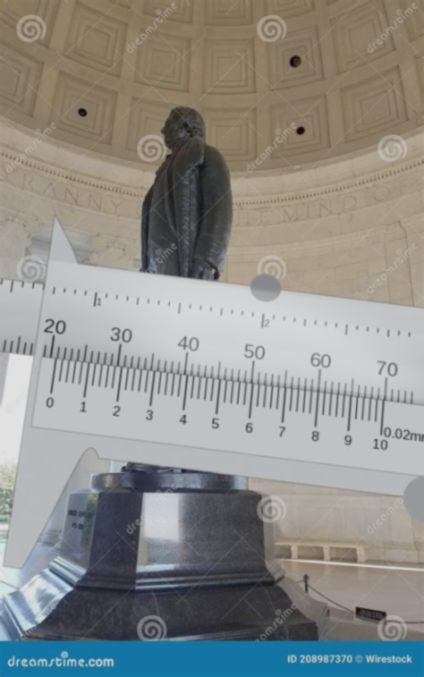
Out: value=20.8 unit=mm
